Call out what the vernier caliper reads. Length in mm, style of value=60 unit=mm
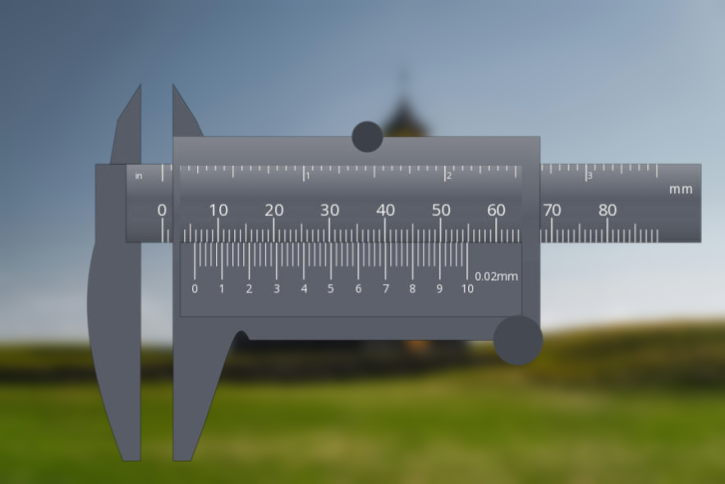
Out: value=5.8 unit=mm
